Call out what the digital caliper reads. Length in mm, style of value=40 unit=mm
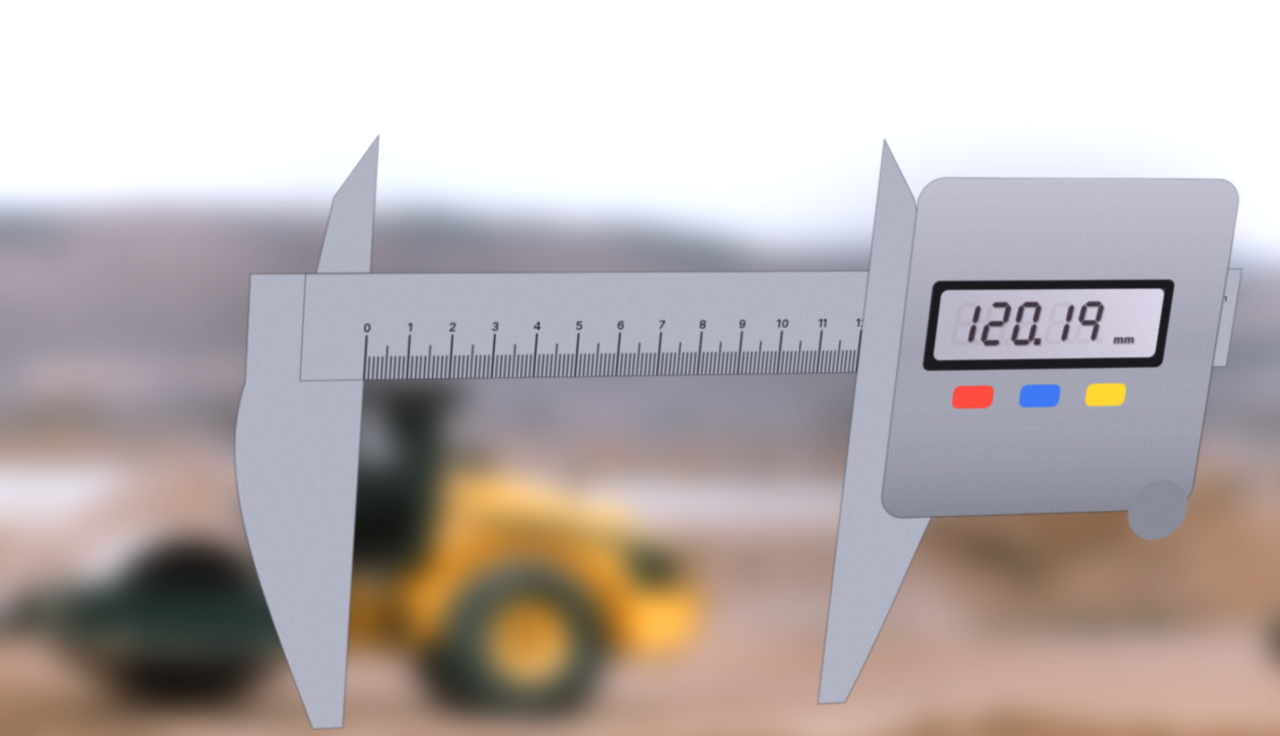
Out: value=120.19 unit=mm
